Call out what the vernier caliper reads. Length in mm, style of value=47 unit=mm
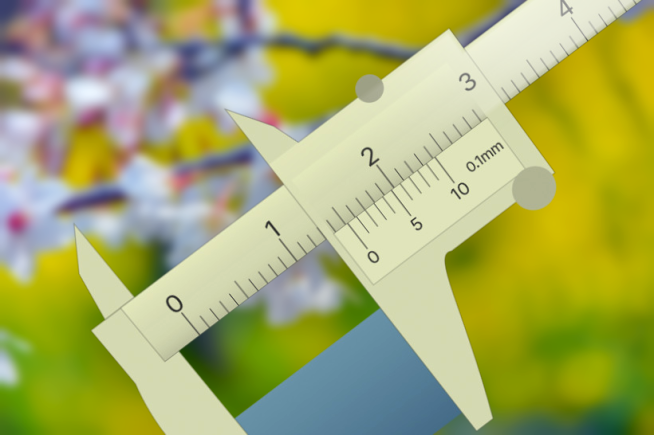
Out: value=15.2 unit=mm
